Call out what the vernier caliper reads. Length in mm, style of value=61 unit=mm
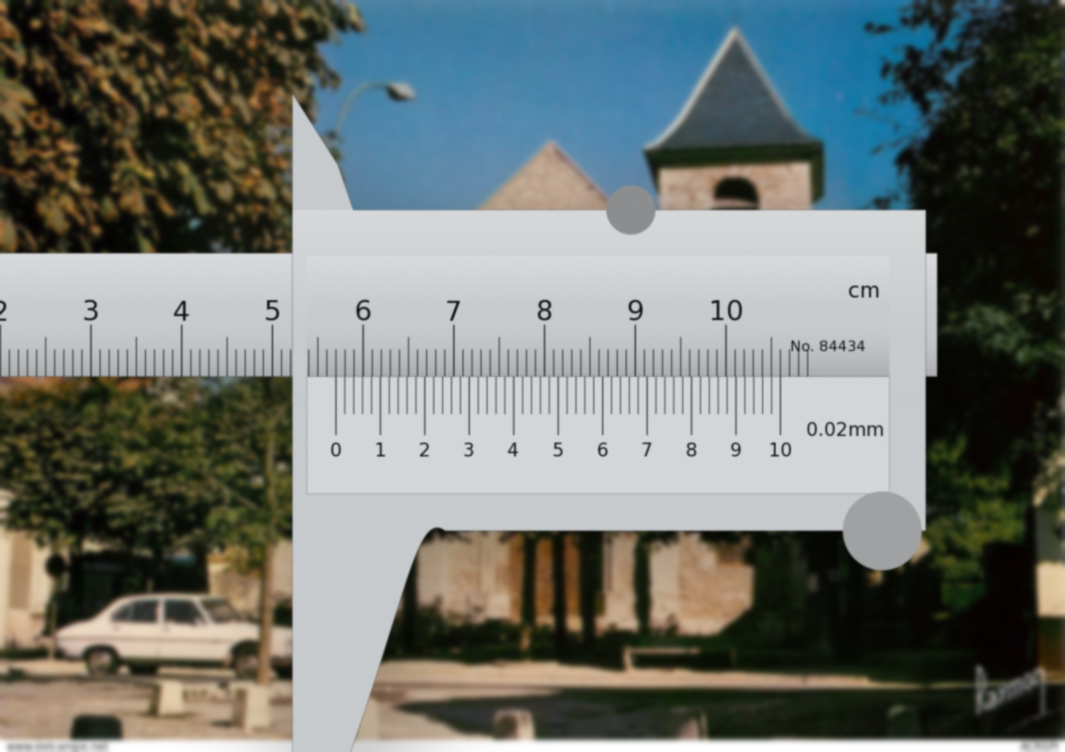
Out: value=57.0 unit=mm
